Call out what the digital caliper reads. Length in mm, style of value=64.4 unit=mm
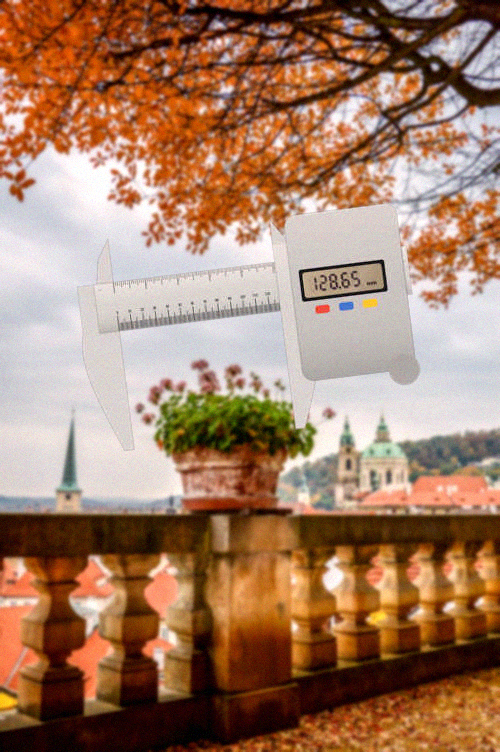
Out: value=128.65 unit=mm
